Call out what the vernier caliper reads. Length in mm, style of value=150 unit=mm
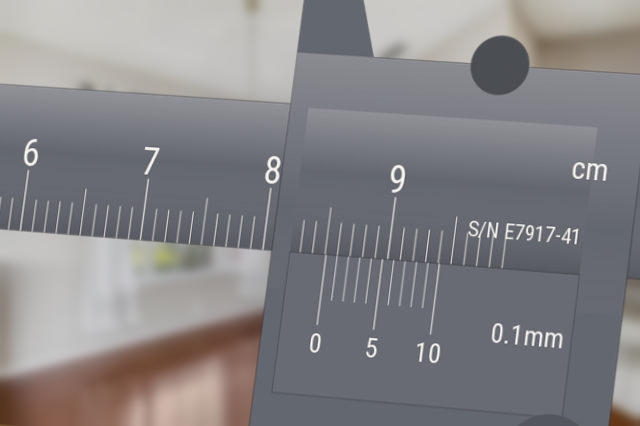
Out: value=85.1 unit=mm
